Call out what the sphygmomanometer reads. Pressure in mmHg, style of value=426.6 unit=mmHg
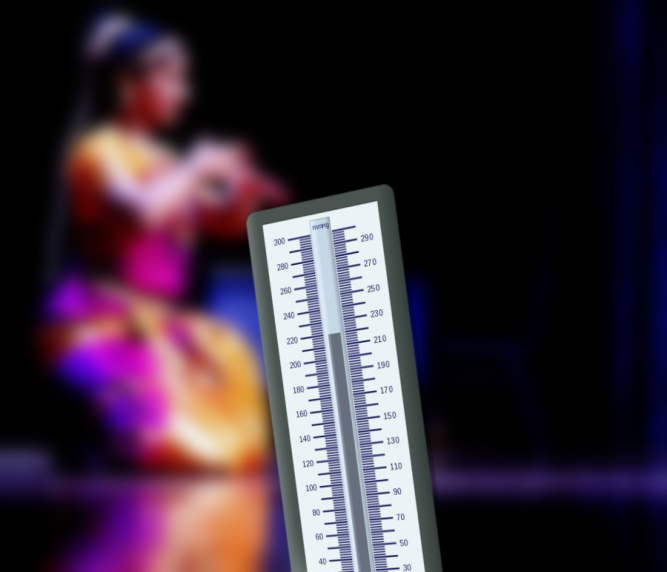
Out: value=220 unit=mmHg
